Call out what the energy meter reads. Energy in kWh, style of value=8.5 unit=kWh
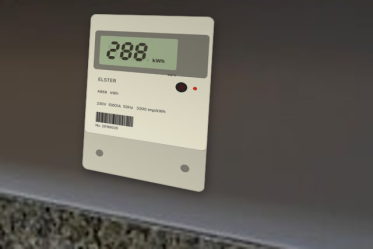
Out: value=288 unit=kWh
